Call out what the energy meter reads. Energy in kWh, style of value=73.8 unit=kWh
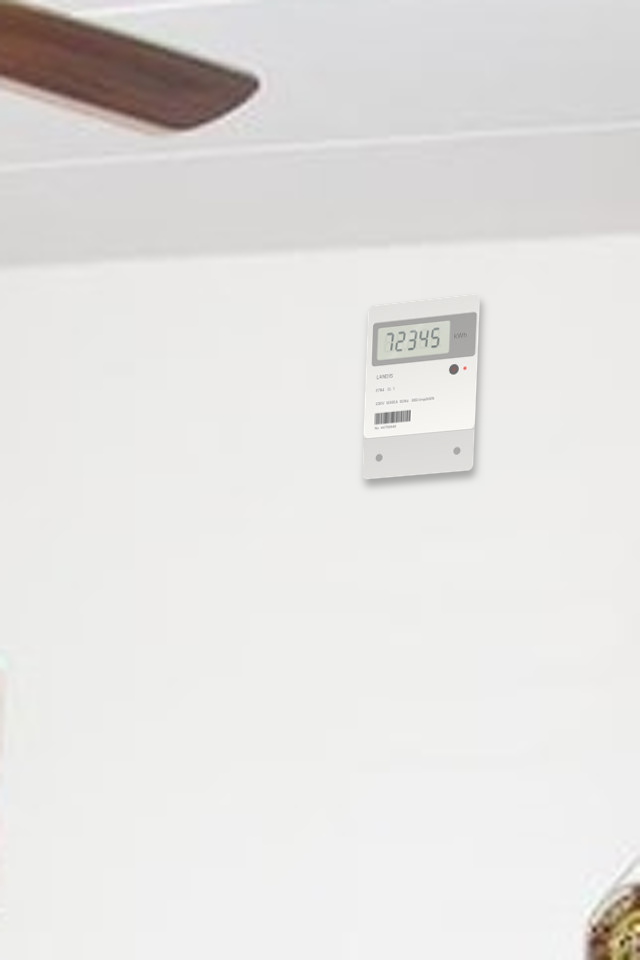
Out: value=72345 unit=kWh
